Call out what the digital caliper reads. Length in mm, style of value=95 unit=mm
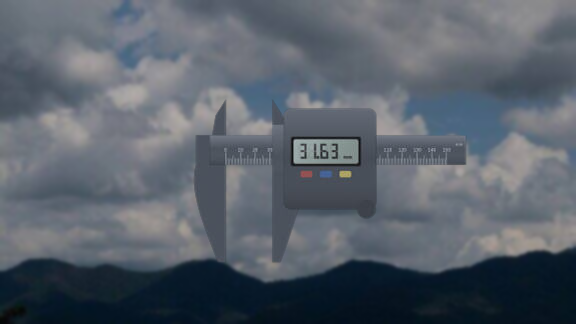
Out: value=31.63 unit=mm
